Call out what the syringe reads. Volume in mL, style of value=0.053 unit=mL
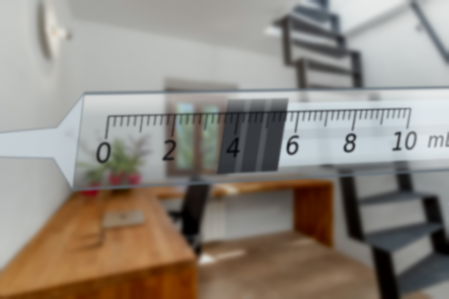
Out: value=3.6 unit=mL
